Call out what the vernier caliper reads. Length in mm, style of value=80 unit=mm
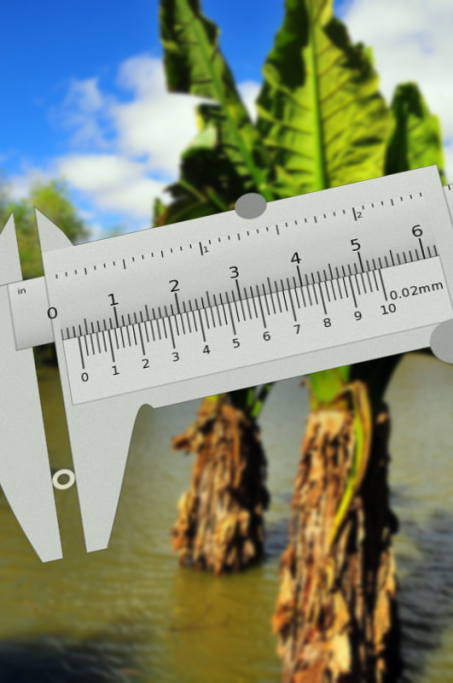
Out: value=3.6 unit=mm
